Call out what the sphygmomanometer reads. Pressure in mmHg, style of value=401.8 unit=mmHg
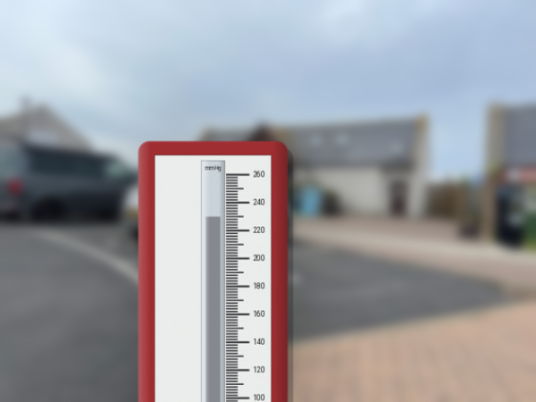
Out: value=230 unit=mmHg
